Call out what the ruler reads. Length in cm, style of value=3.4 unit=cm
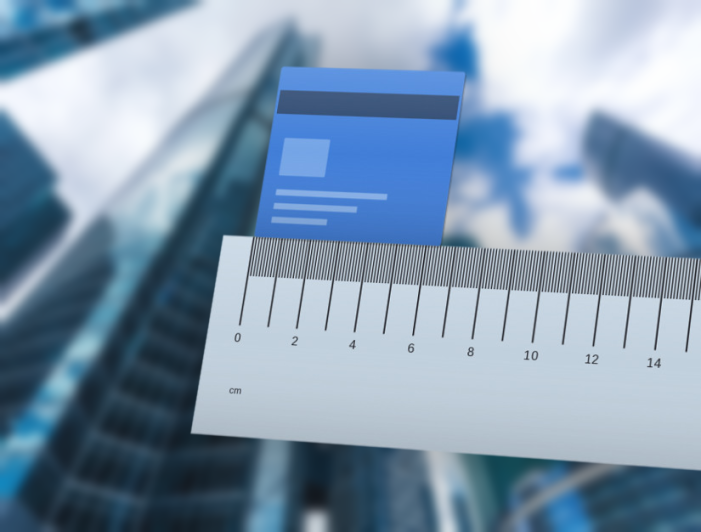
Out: value=6.5 unit=cm
